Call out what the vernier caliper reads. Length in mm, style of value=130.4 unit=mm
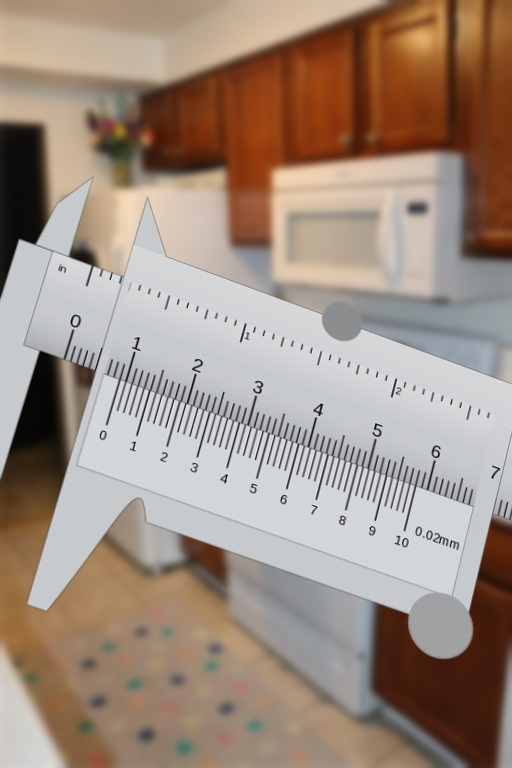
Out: value=9.0 unit=mm
